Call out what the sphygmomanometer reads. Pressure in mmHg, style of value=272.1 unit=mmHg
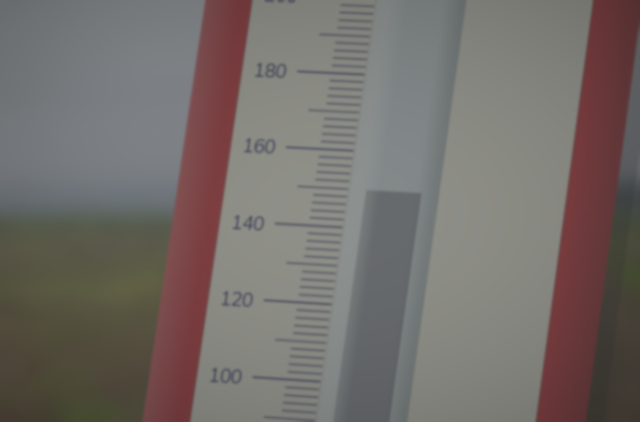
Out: value=150 unit=mmHg
